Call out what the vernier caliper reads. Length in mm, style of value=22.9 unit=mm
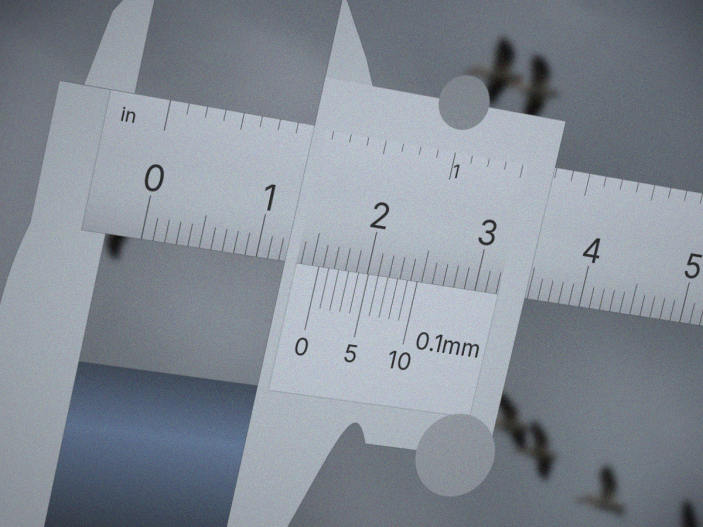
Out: value=15.6 unit=mm
